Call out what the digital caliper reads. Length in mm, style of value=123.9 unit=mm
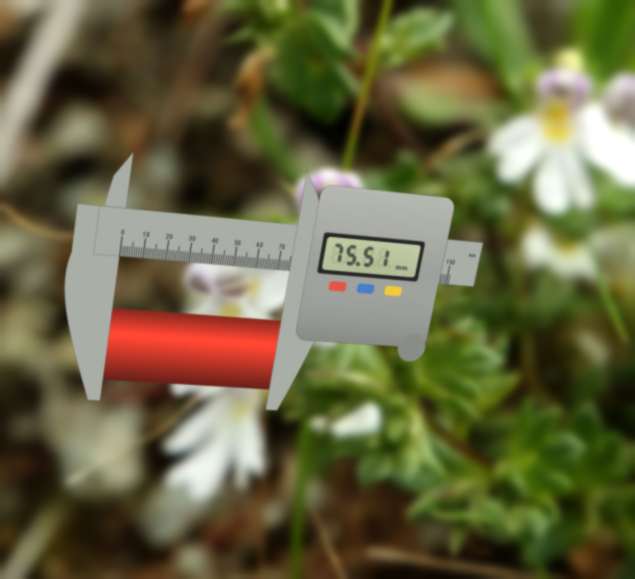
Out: value=75.51 unit=mm
